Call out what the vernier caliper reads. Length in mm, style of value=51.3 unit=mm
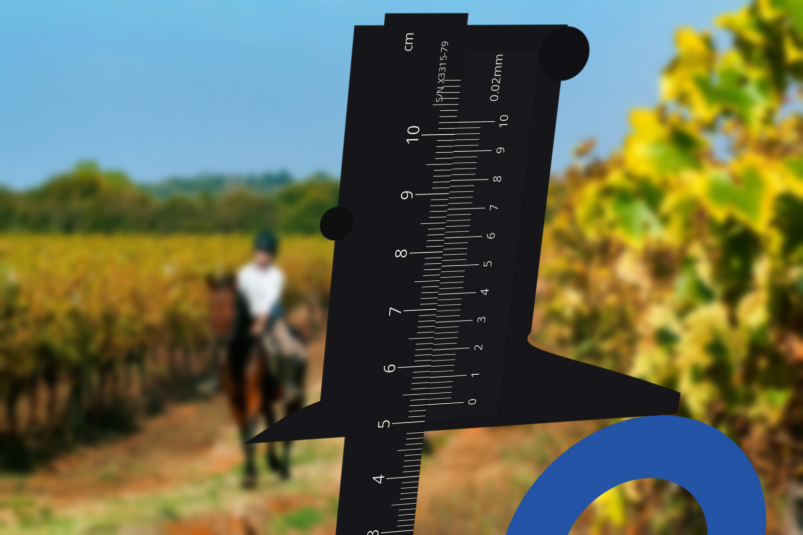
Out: value=53.0 unit=mm
